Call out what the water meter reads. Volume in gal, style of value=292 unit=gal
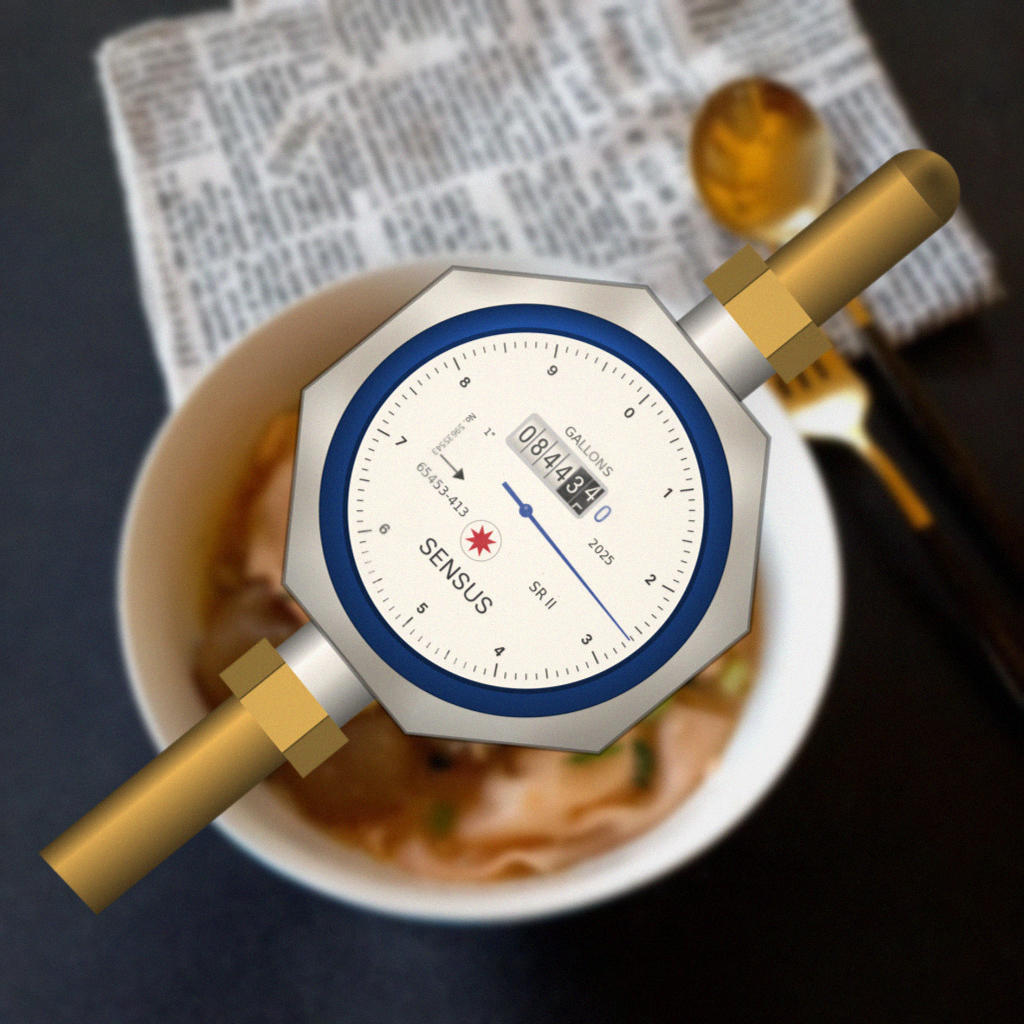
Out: value=844342.6 unit=gal
